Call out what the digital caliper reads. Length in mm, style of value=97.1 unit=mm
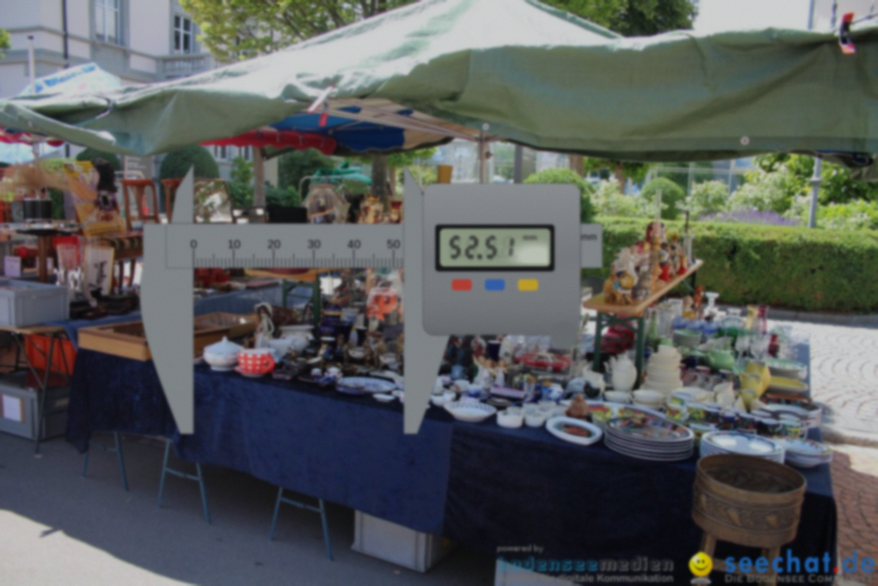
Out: value=52.51 unit=mm
